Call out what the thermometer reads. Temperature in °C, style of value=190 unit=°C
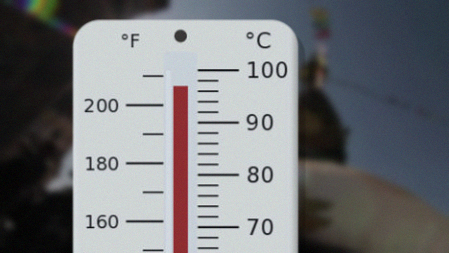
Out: value=97 unit=°C
